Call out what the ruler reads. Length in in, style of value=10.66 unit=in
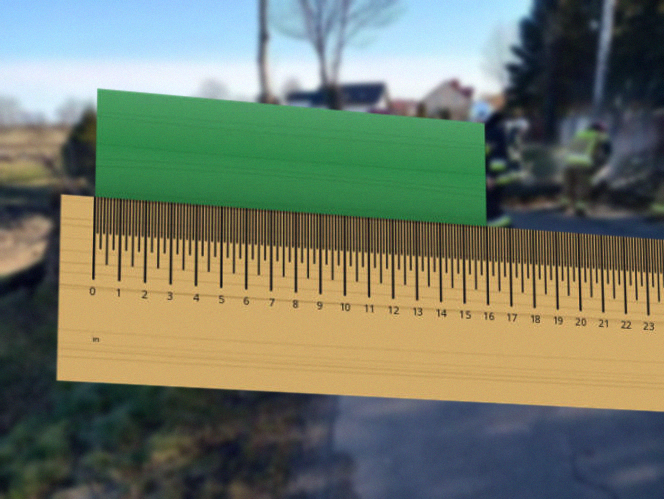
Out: value=16 unit=in
